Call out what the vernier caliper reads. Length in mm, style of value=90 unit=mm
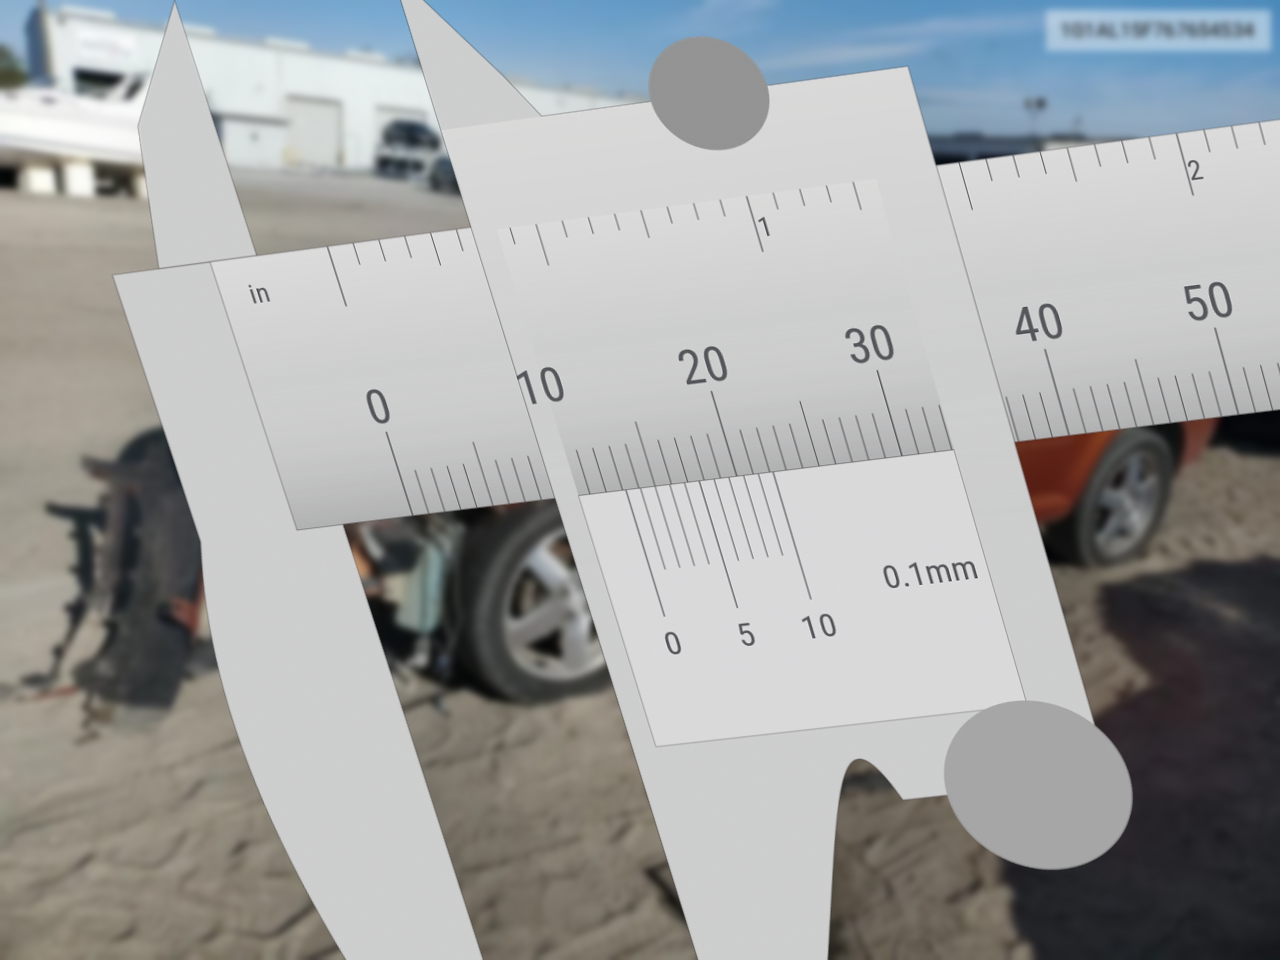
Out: value=13.2 unit=mm
